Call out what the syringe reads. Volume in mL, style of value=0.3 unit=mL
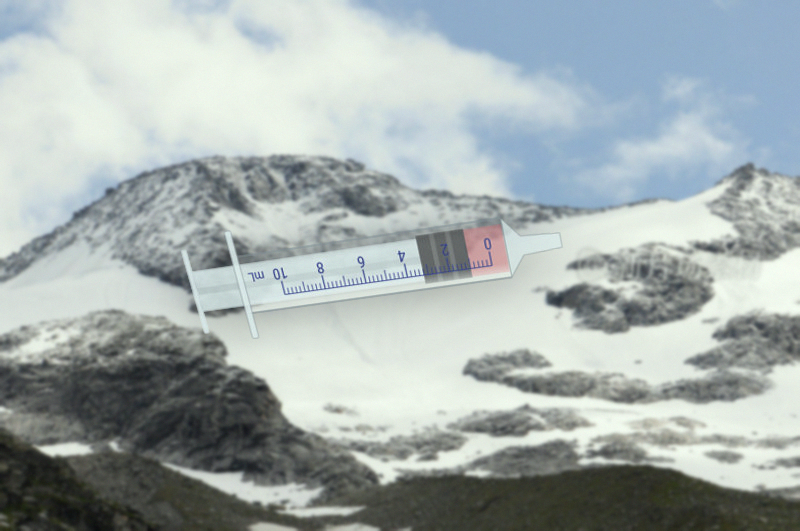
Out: value=1 unit=mL
